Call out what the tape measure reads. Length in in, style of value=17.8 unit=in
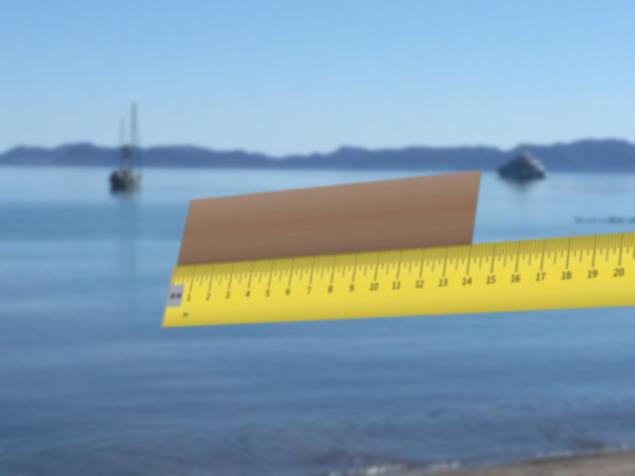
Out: value=14 unit=in
